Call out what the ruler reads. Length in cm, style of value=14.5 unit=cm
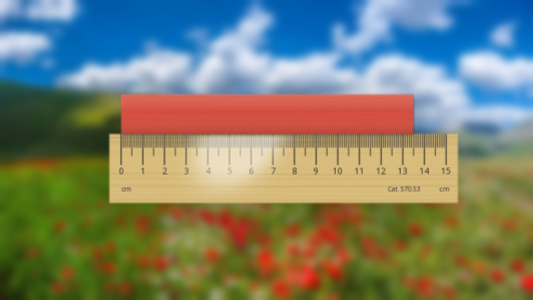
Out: value=13.5 unit=cm
